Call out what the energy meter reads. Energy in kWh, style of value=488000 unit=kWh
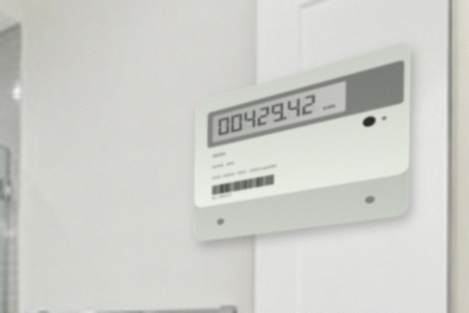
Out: value=429.42 unit=kWh
